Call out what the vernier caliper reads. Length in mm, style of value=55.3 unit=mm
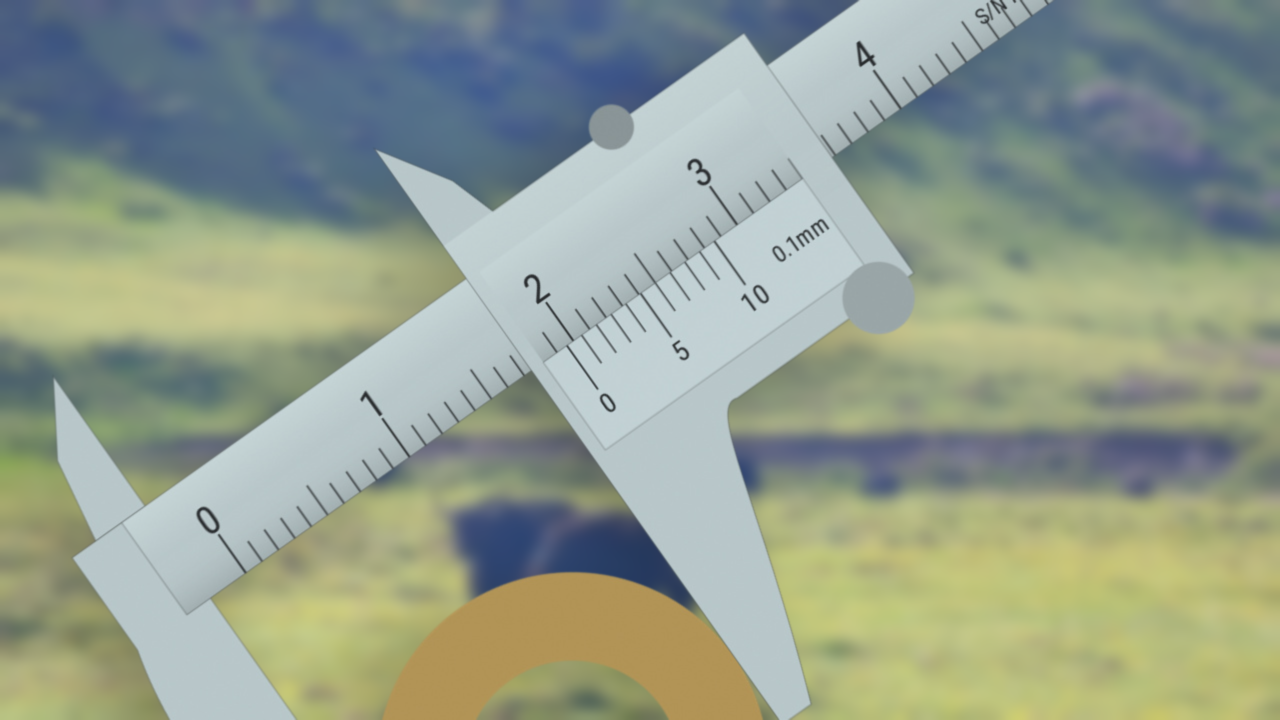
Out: value=19.6 unit=mm
